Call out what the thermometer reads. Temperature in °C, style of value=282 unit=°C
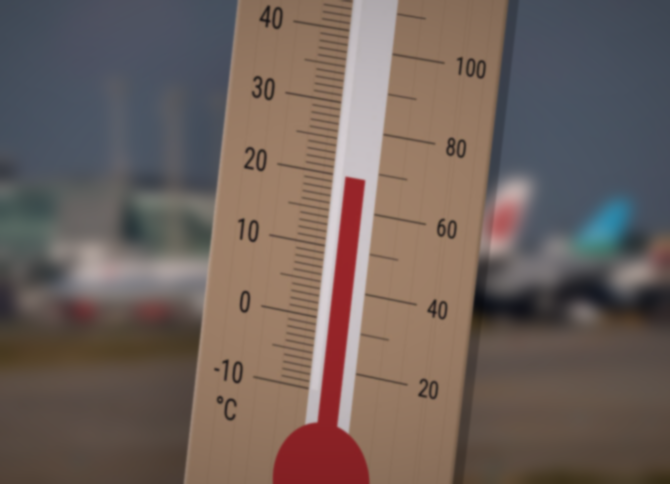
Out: value=20 unit=°C
